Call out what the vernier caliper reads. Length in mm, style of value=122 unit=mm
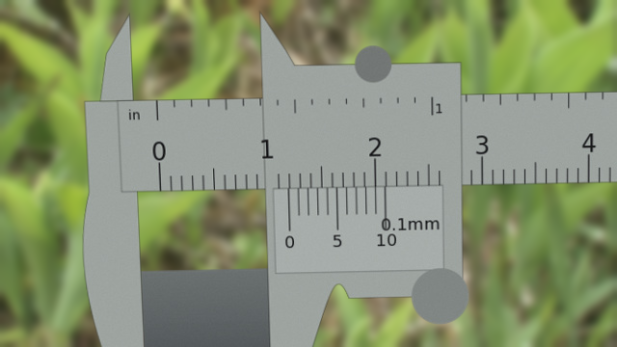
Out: value=11.9 unit=mm
